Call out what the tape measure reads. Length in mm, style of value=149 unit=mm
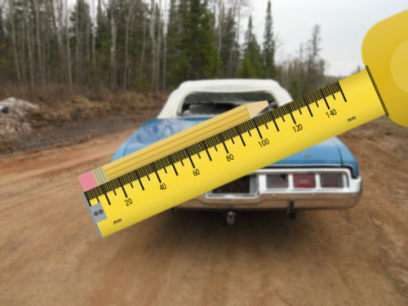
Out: value=115 unit=mm
